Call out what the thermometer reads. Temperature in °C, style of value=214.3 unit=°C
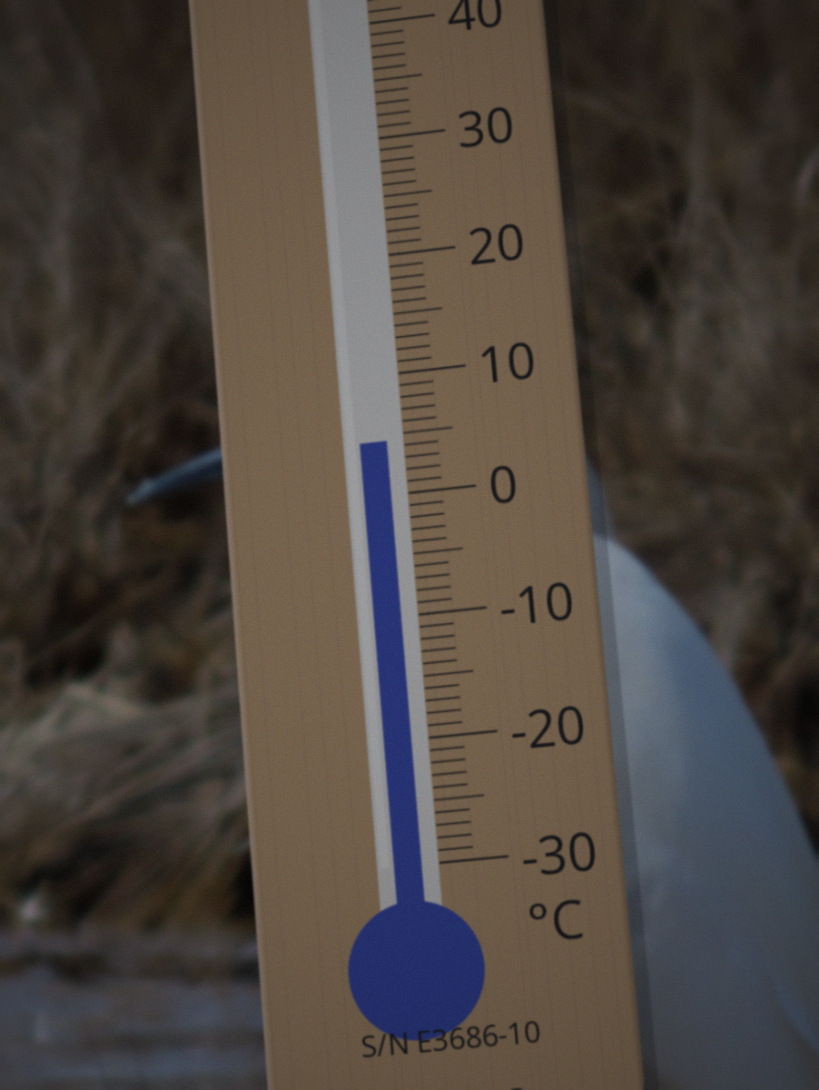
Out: value=4.5 unit=°C
